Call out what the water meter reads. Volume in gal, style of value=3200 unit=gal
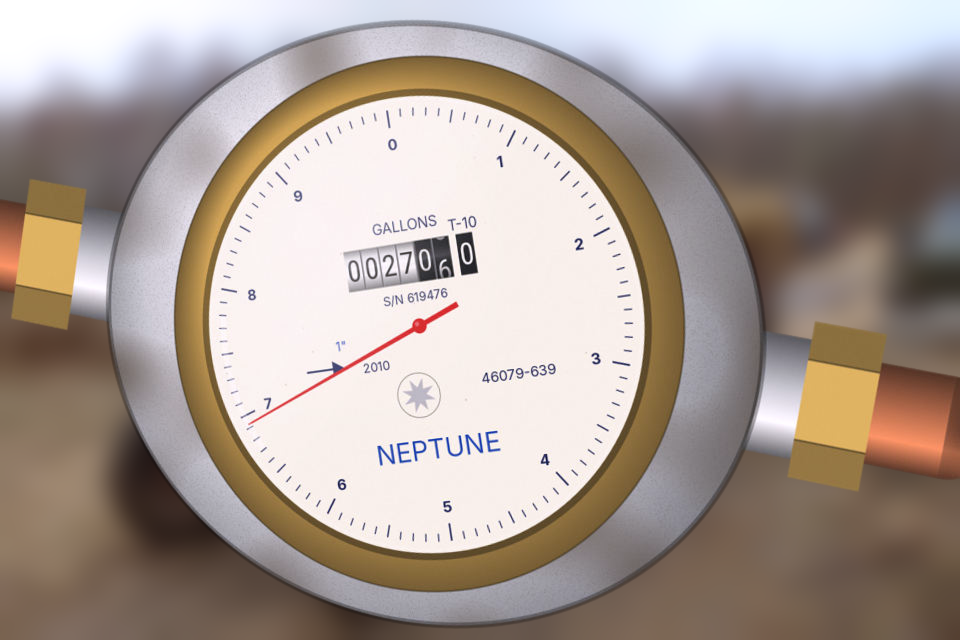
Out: value=27056.9 unit=gal
